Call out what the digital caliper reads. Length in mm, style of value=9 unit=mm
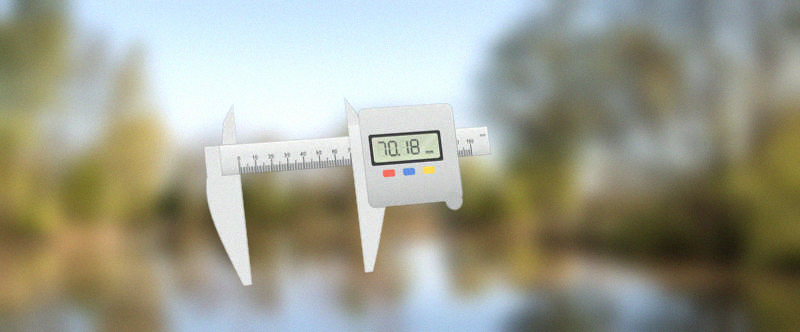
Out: value=70.18 unit=mm
